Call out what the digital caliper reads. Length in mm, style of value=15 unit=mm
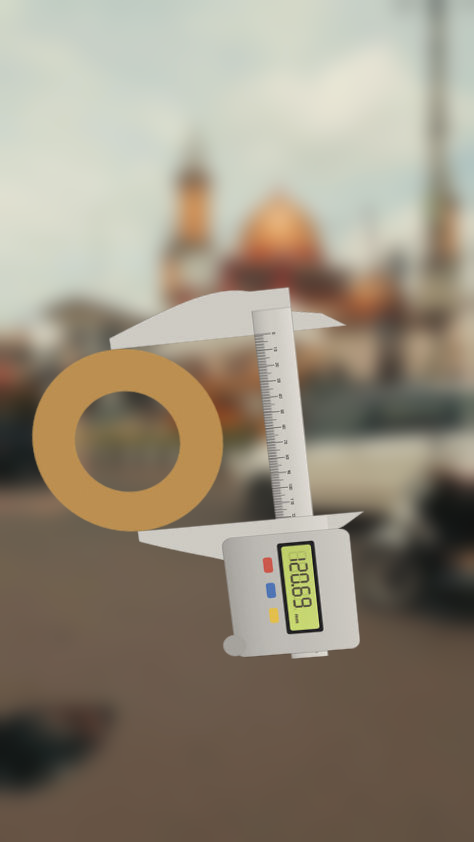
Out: value=120.69 unit=mm
